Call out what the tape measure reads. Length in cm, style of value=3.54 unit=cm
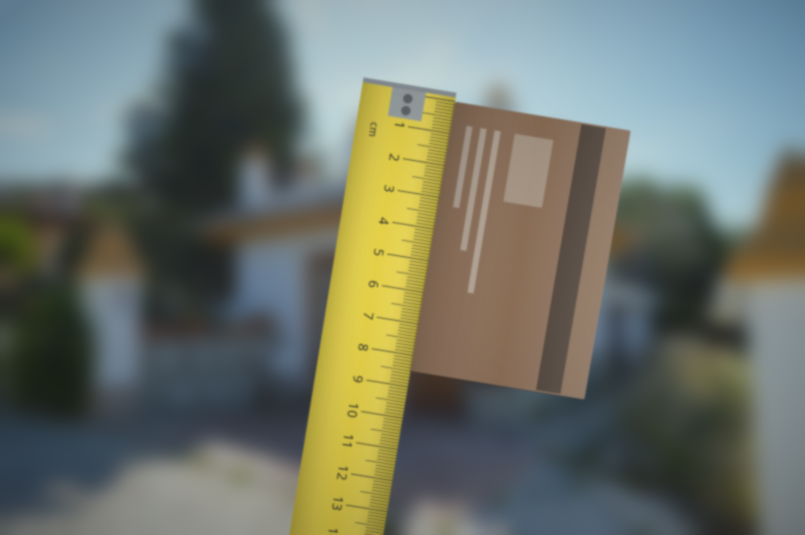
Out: value=8.5 unit=cm
